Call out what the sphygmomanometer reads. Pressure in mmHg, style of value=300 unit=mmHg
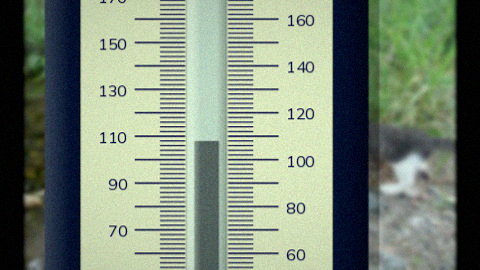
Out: value=108 unit=mmHg
